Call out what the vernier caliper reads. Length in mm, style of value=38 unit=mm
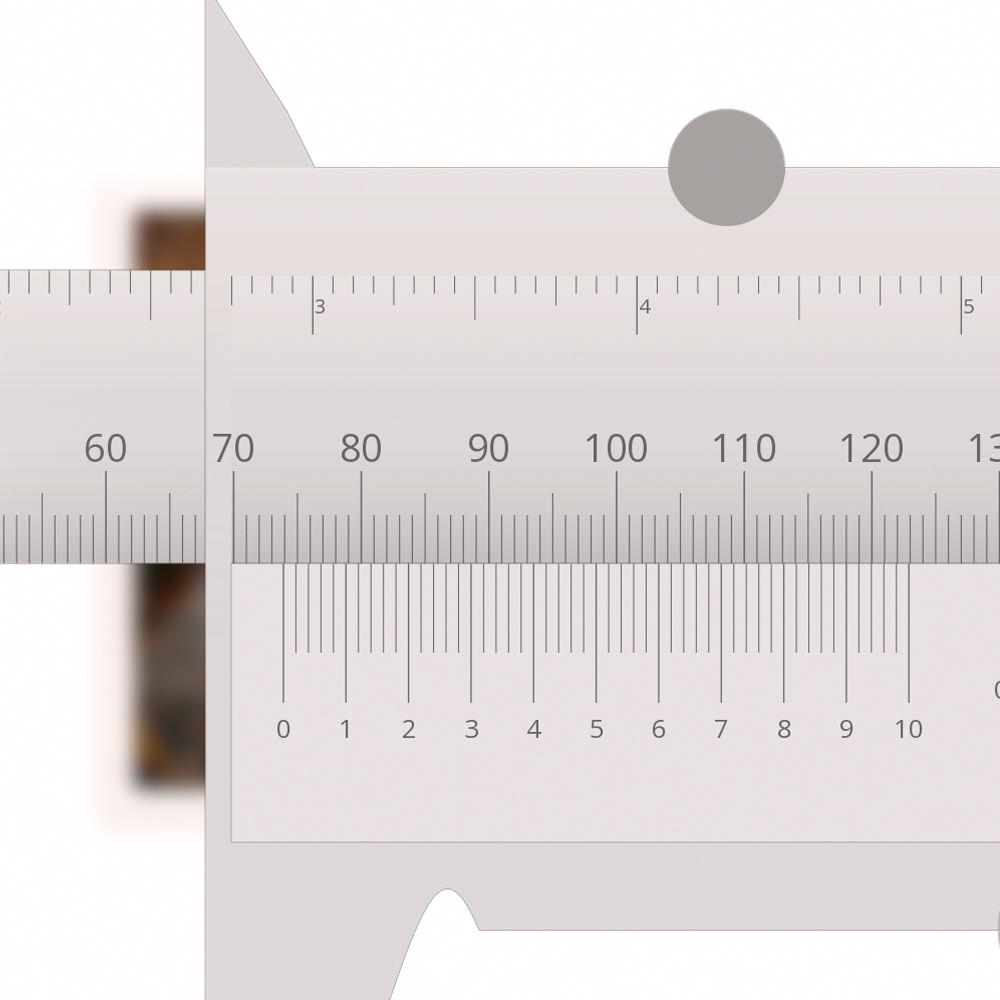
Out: value=73.9 unit=mm
